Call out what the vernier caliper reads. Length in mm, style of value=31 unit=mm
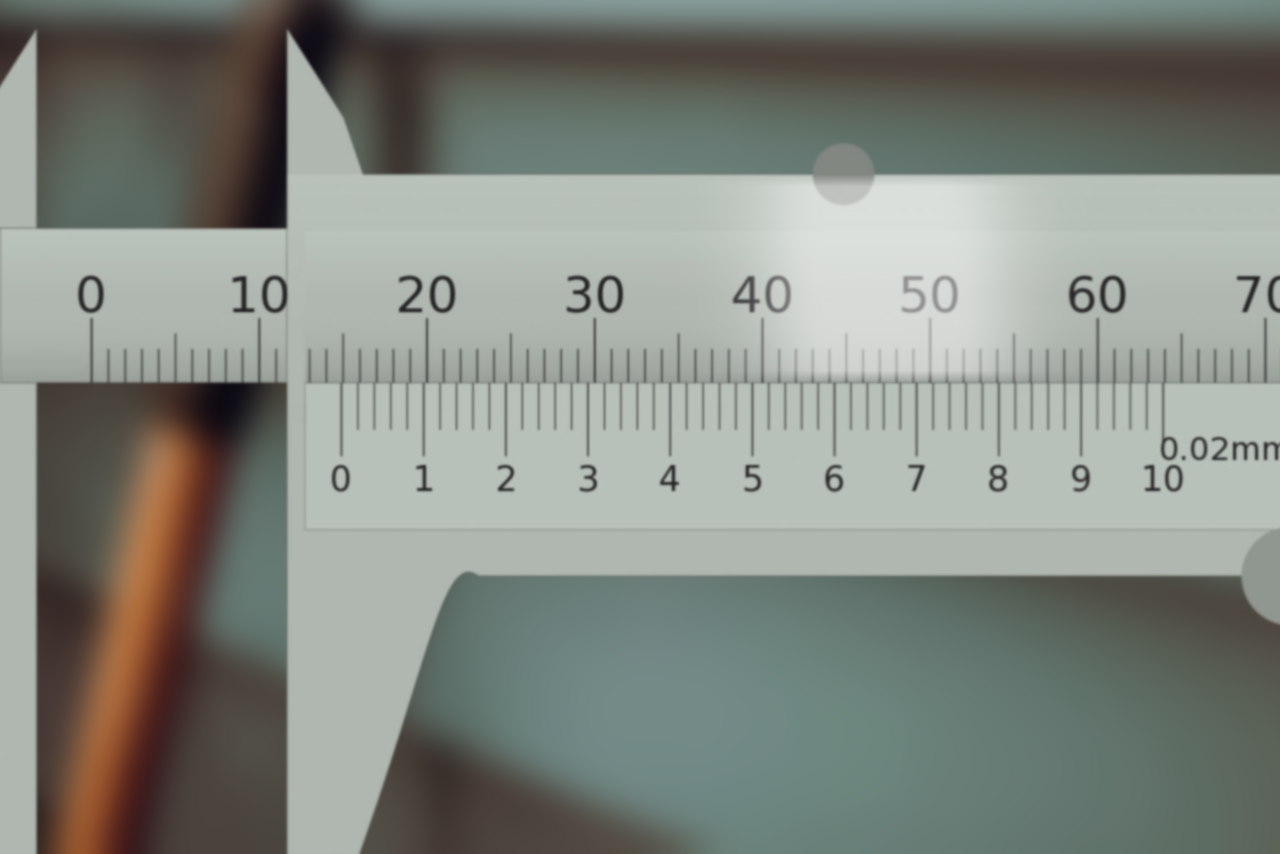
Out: value=14.9 unit=mm
